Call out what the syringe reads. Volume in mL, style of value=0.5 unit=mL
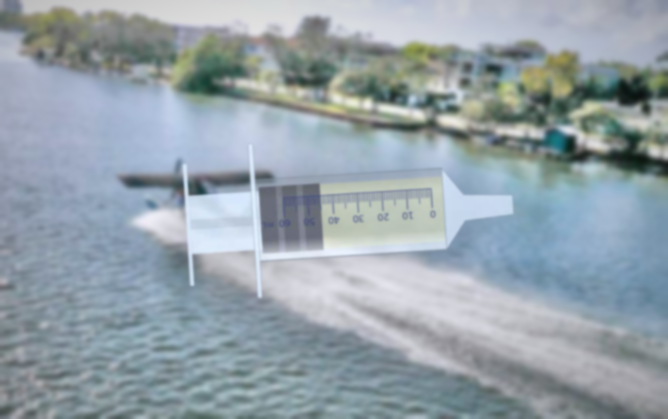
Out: value=45 unit=mL
